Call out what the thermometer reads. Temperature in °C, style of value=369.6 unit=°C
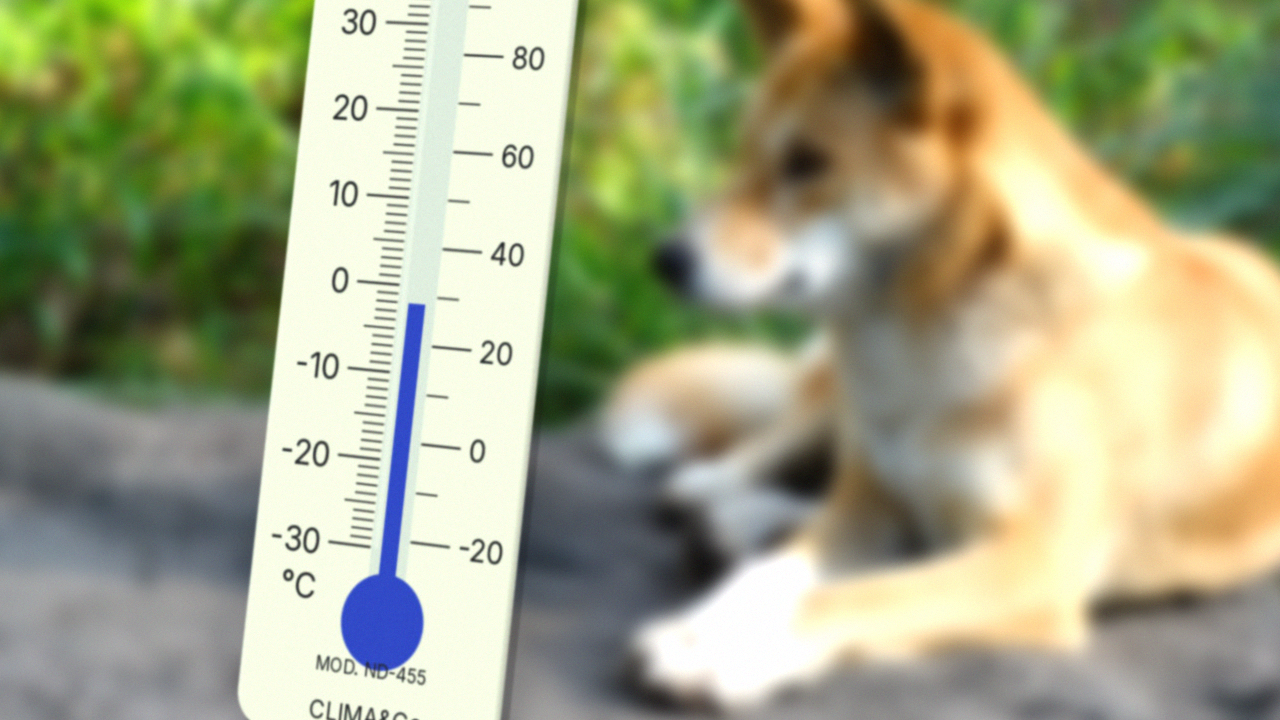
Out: value=-2 unit=°C
